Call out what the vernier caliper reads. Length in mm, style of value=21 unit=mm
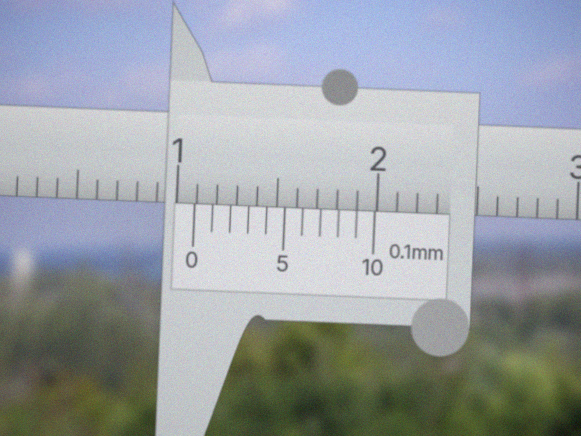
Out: value=10.9 unit=mm
